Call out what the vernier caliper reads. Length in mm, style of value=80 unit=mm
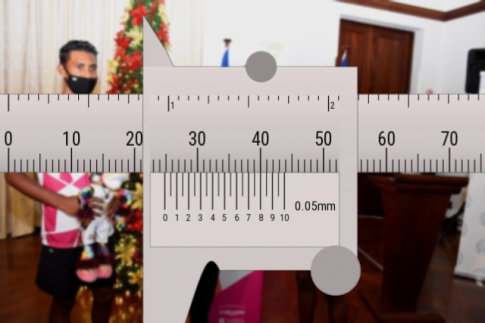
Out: value=24.8 unit=mm
